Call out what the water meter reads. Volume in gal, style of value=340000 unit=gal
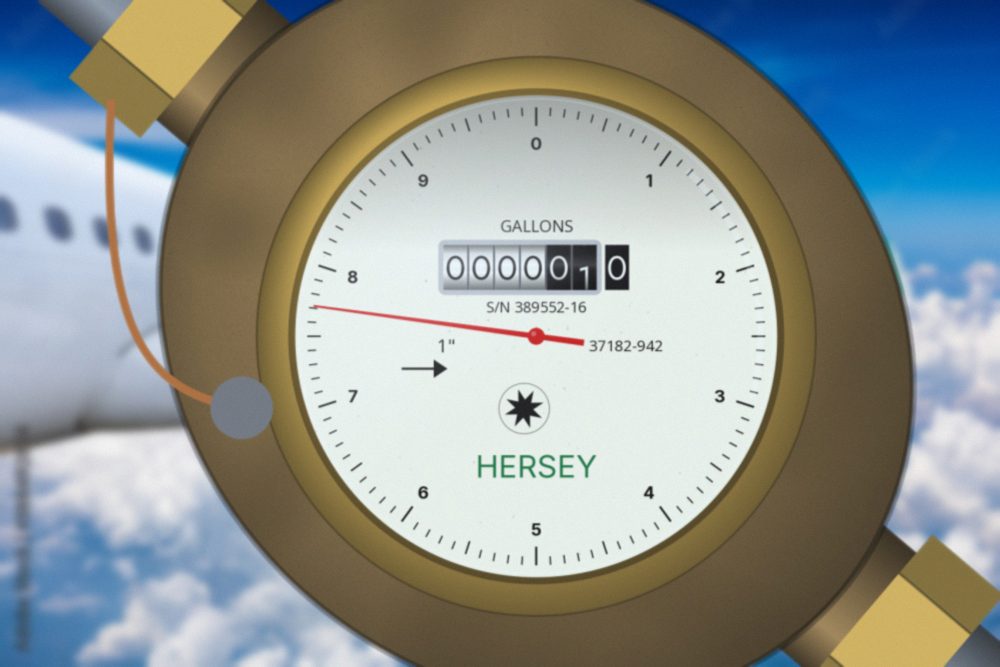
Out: value=7.7 unit=gal
